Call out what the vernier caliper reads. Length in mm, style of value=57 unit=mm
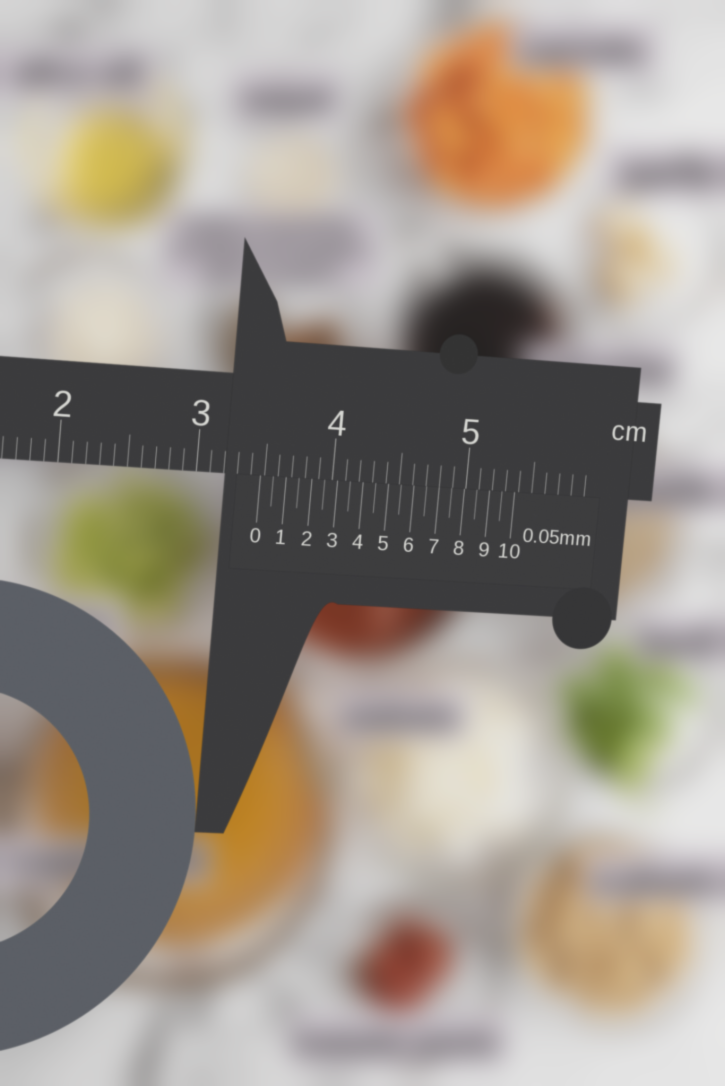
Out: value=34.7 unit=mm
